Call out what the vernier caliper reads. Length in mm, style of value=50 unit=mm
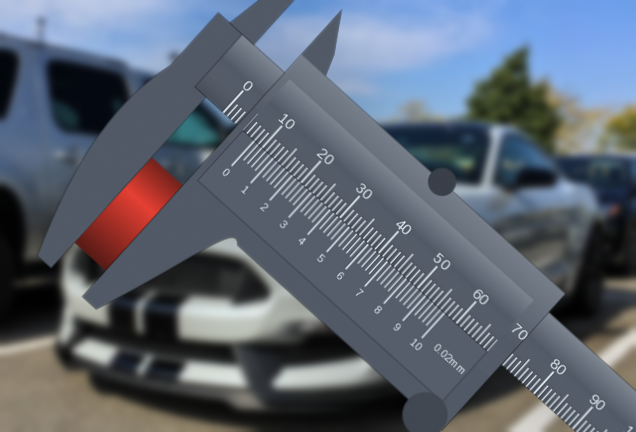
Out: value=8.0 unit=mm
